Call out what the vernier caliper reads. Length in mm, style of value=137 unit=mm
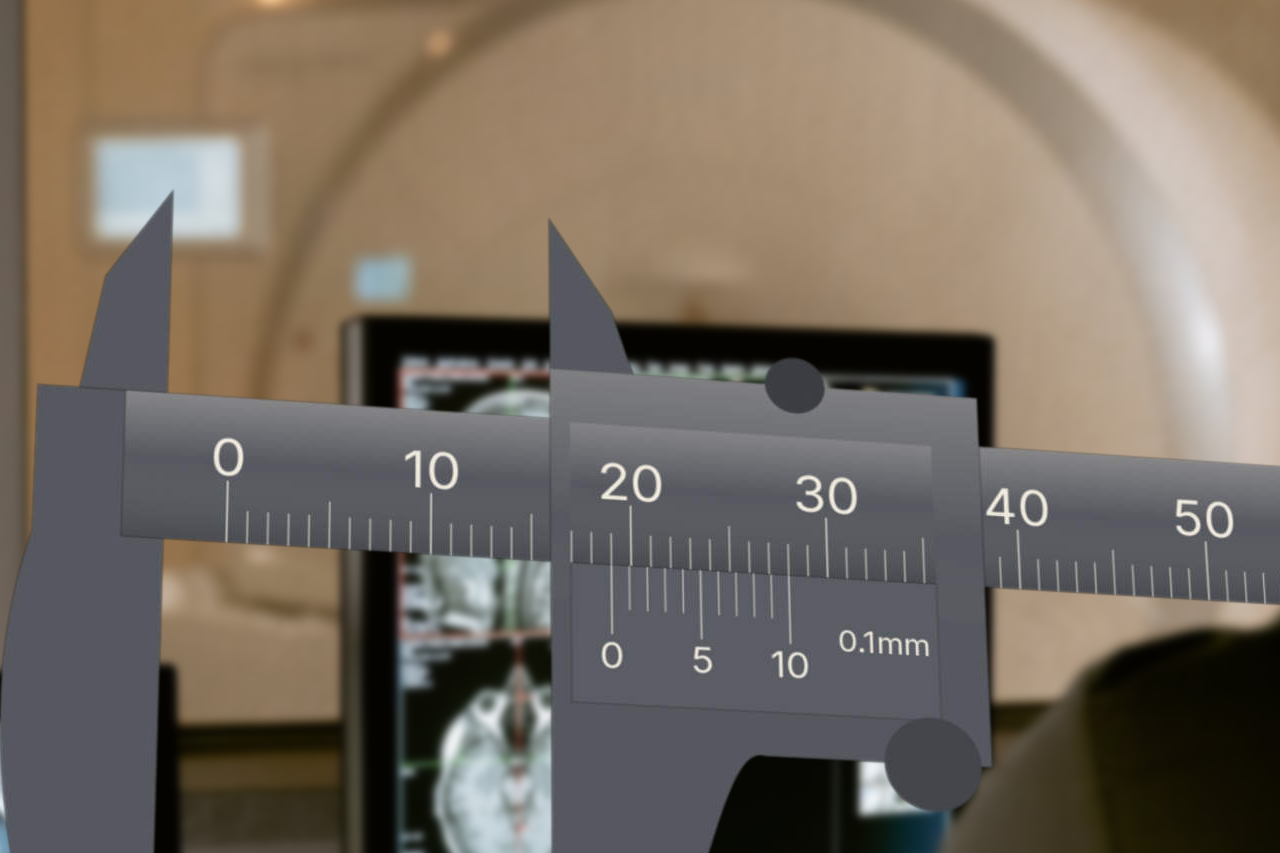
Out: value=19.0 unit=mm
